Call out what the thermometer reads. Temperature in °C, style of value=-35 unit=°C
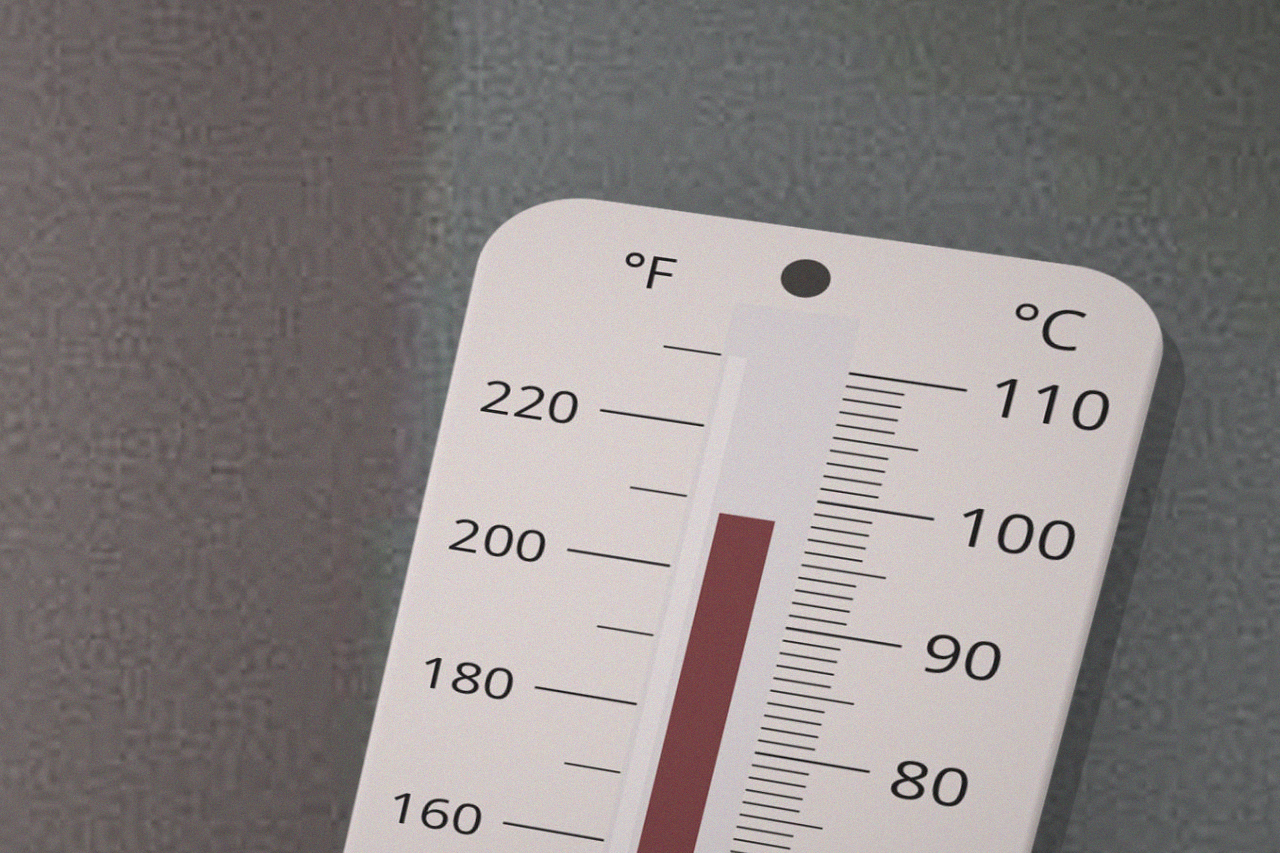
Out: value=98 unit=°C
